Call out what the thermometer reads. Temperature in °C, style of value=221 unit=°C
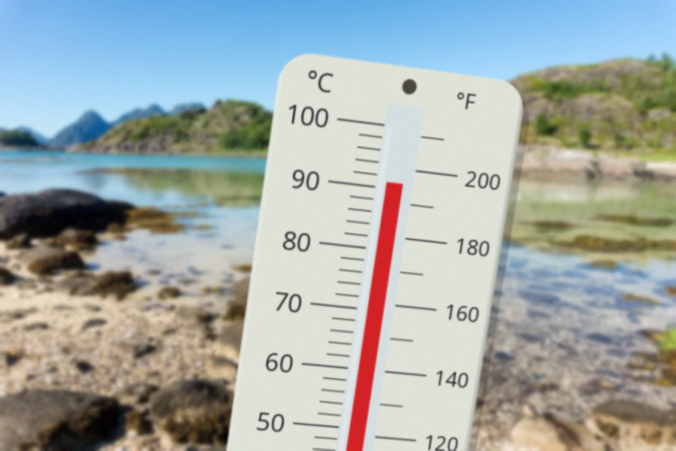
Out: value=91 unit=°C
